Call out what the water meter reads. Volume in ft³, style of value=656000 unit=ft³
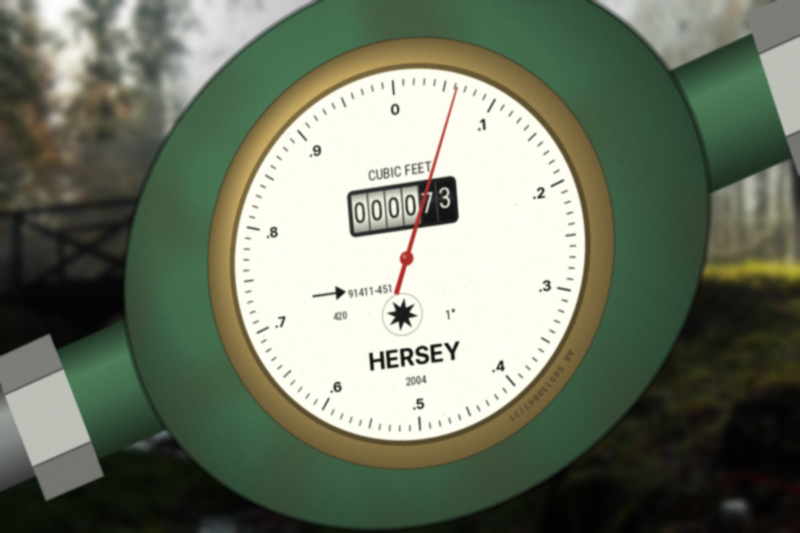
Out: value=73.06 unit=ft³
